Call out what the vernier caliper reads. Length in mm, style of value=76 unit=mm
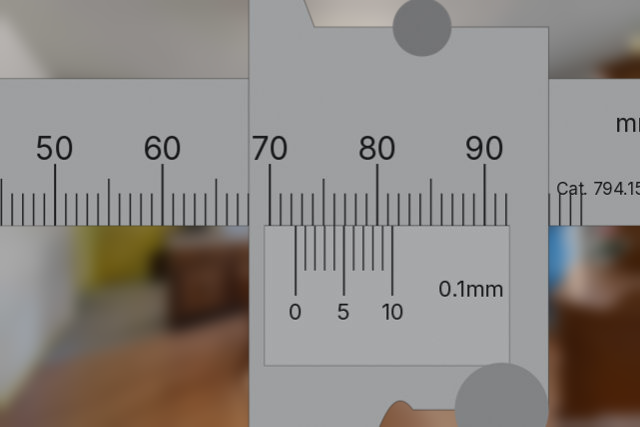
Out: value=72.4 unit=mm
